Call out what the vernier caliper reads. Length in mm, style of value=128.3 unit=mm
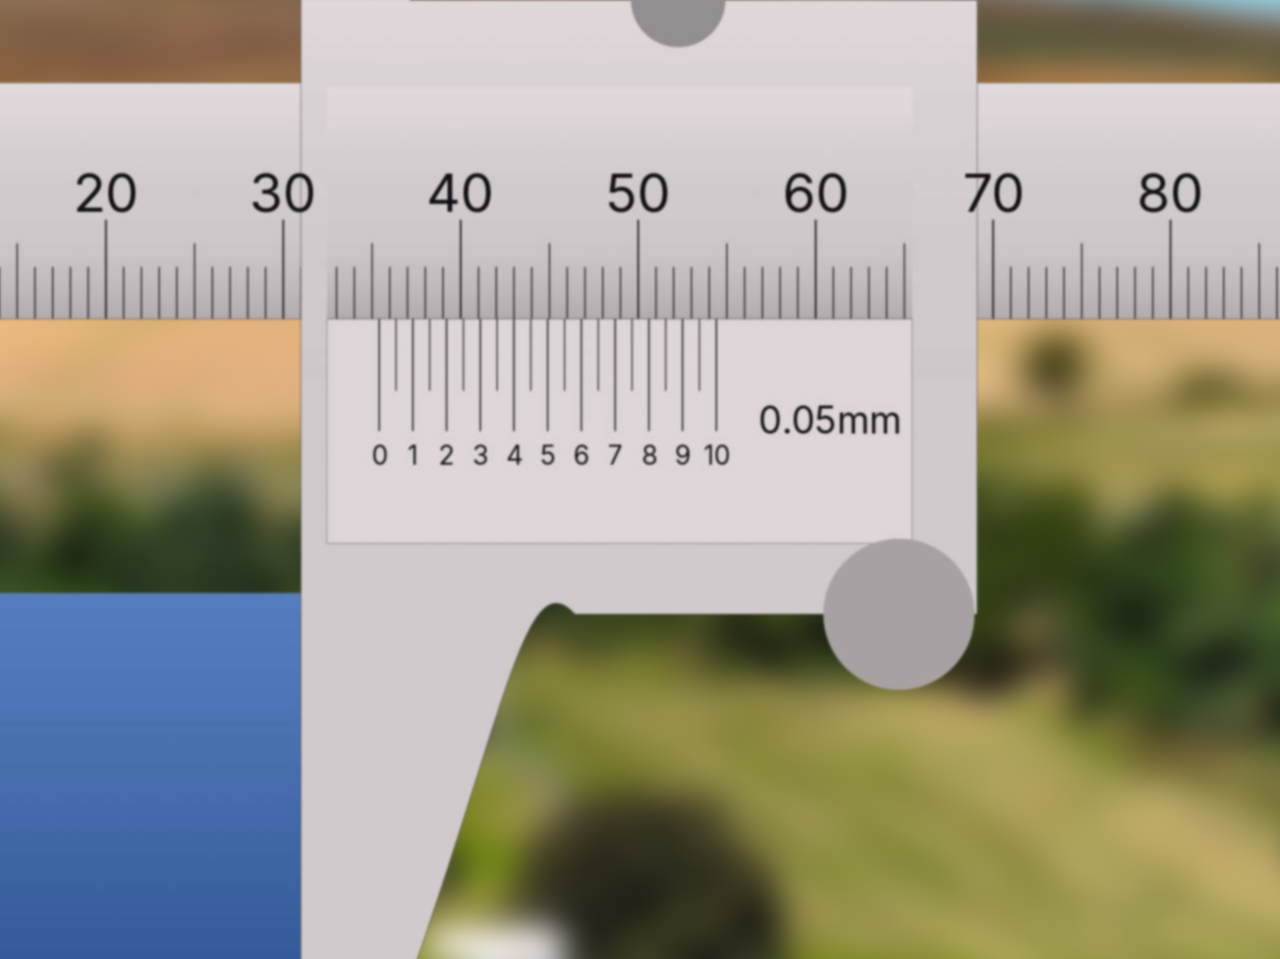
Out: value=35.4 unit=mm
